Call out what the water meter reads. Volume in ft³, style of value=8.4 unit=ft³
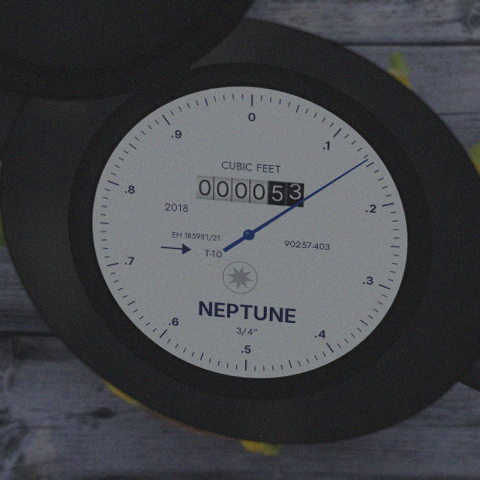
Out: value=53.14 unit=ft³
